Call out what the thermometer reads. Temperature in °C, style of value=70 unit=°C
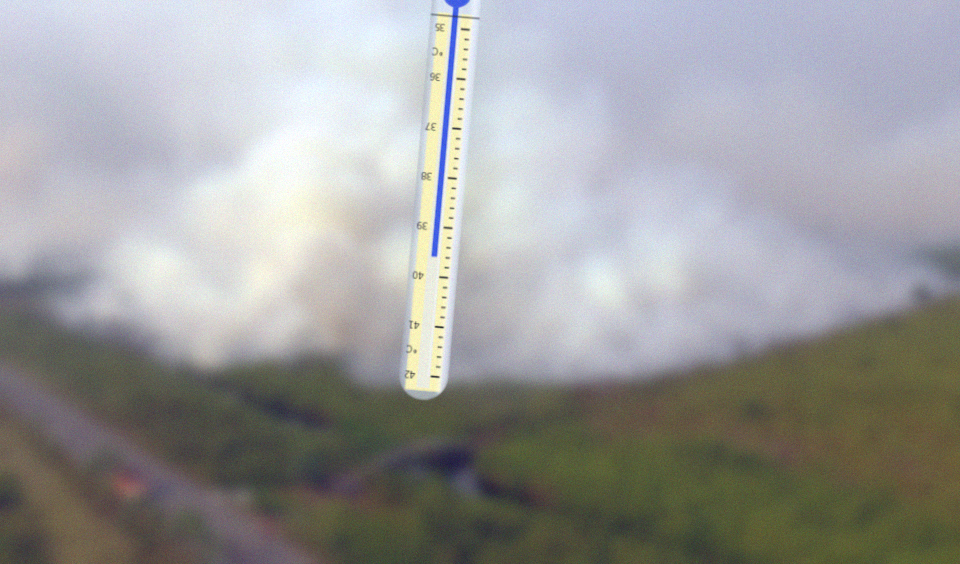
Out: value=39.6 unit=°C
